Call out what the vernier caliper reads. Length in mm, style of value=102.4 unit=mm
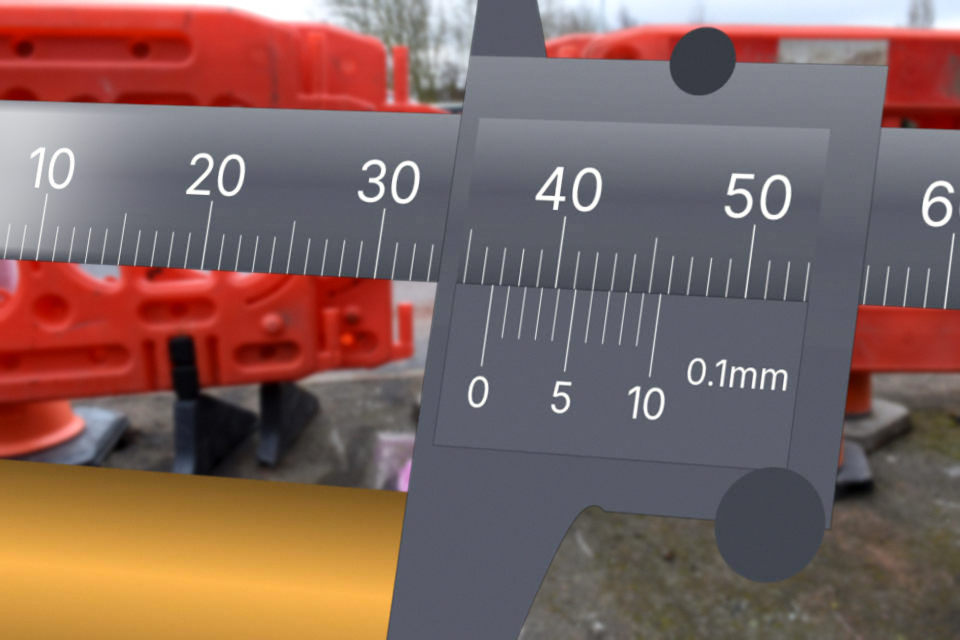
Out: value=36.6 unit=mm
